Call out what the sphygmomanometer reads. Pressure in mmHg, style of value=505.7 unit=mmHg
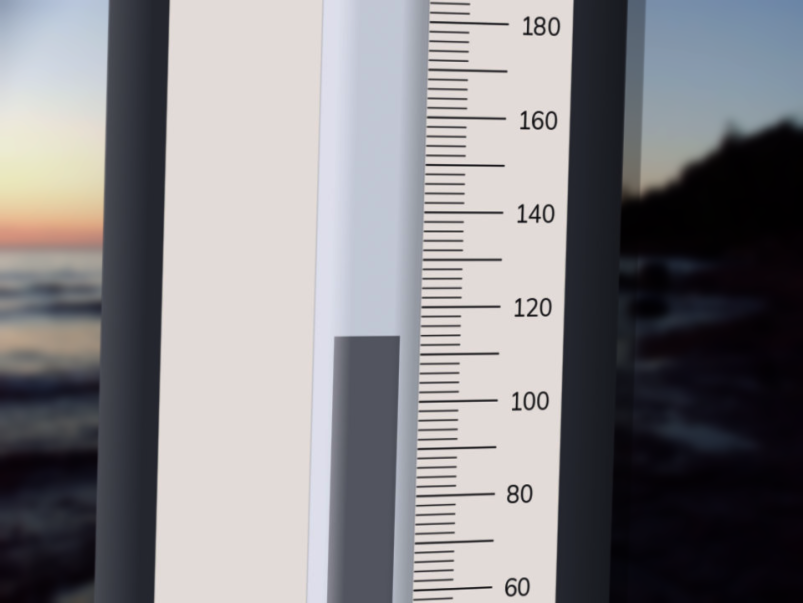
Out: value=114 unit=mmHg
